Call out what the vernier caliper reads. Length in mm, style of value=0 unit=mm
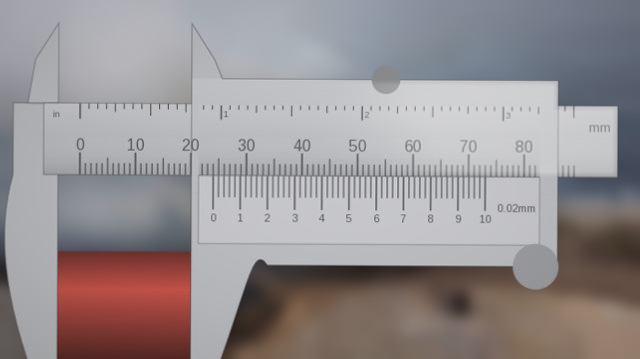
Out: value=24.0 unit=mm
